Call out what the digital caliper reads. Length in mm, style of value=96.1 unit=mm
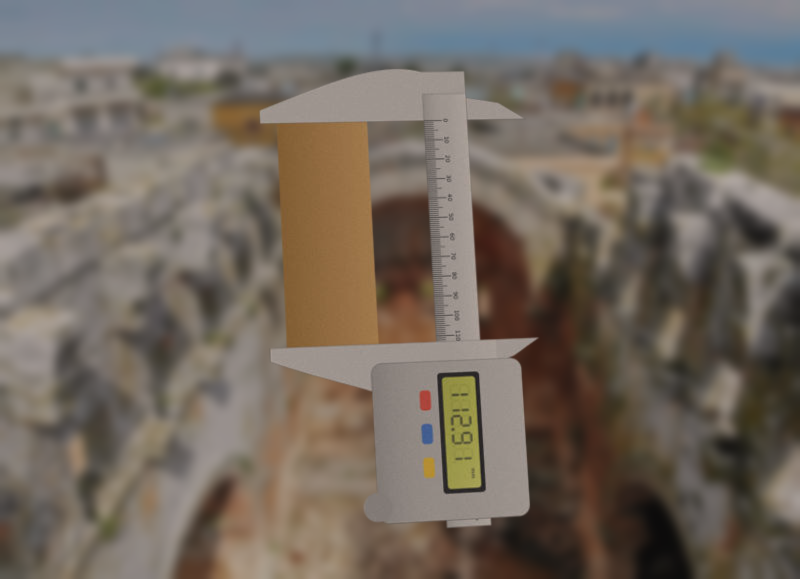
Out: value=112.91 unit=mm
